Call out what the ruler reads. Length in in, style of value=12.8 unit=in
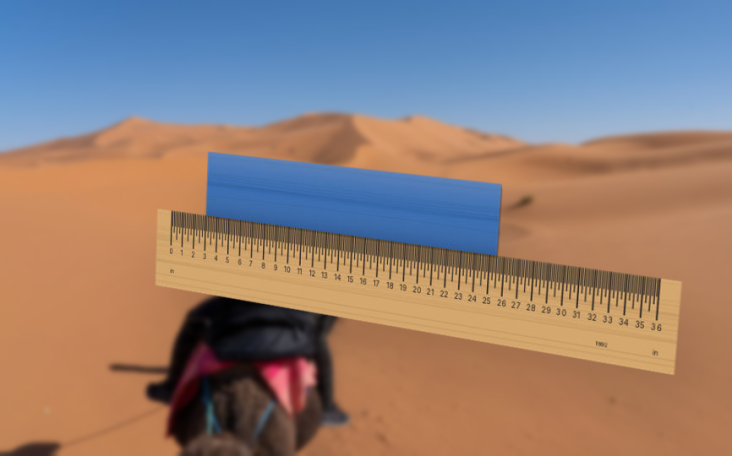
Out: value=22.5 unit=in
